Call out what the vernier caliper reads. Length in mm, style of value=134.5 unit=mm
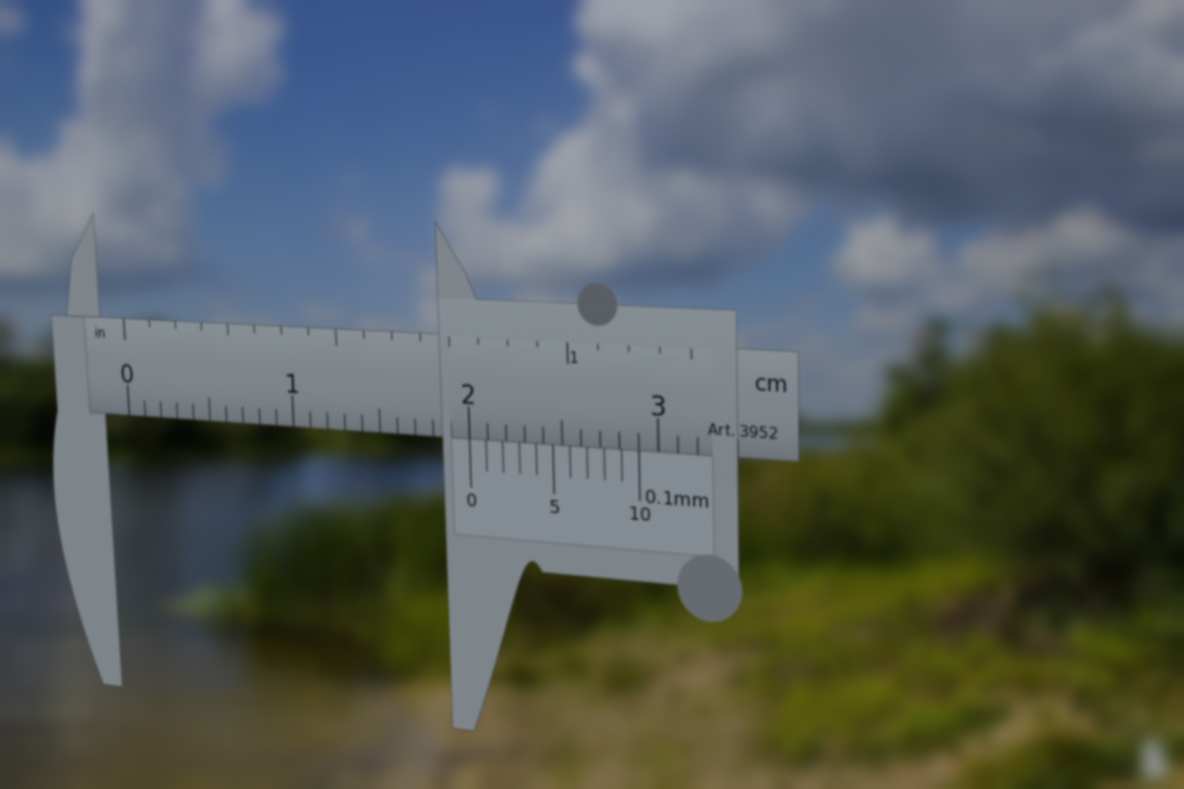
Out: value=20.0 unit=mm
